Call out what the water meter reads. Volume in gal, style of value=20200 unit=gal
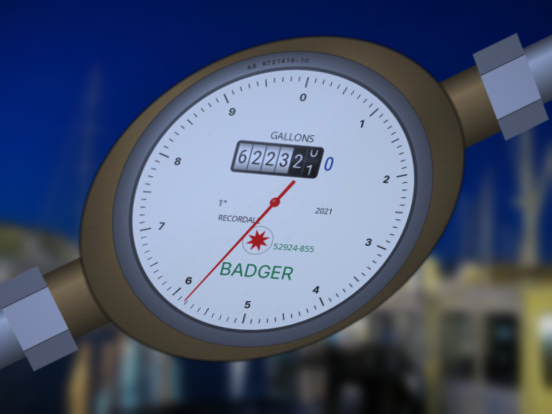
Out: value=6223205.8 unit=gal
